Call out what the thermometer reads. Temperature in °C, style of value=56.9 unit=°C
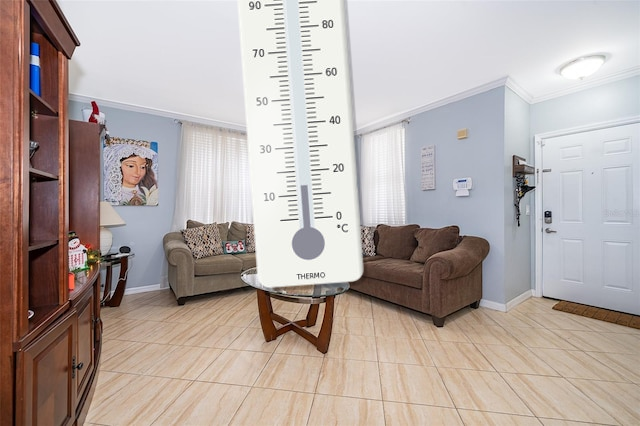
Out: value=14 unit=°C
